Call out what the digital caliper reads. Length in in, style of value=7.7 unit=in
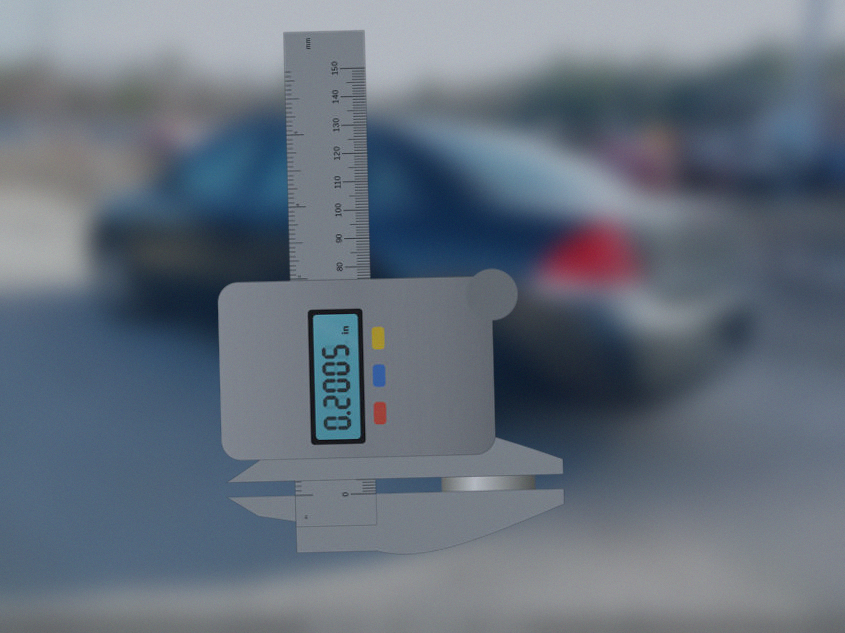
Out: value=0.2005 unit=in
